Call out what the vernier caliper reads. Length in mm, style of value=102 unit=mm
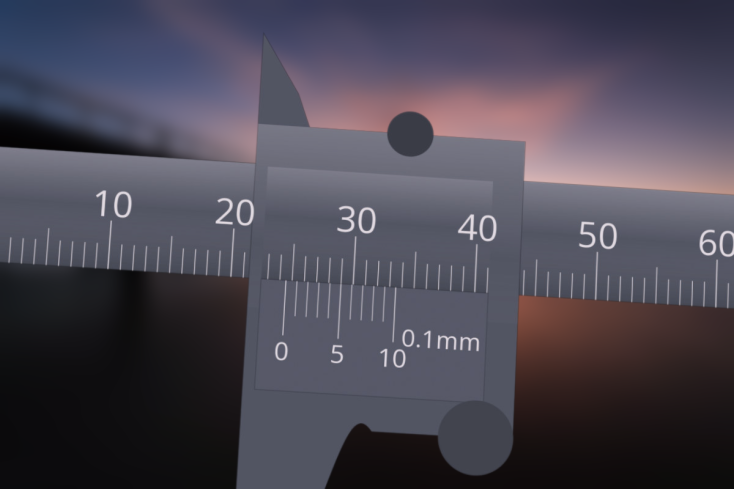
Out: value=24.5 unit=mm
